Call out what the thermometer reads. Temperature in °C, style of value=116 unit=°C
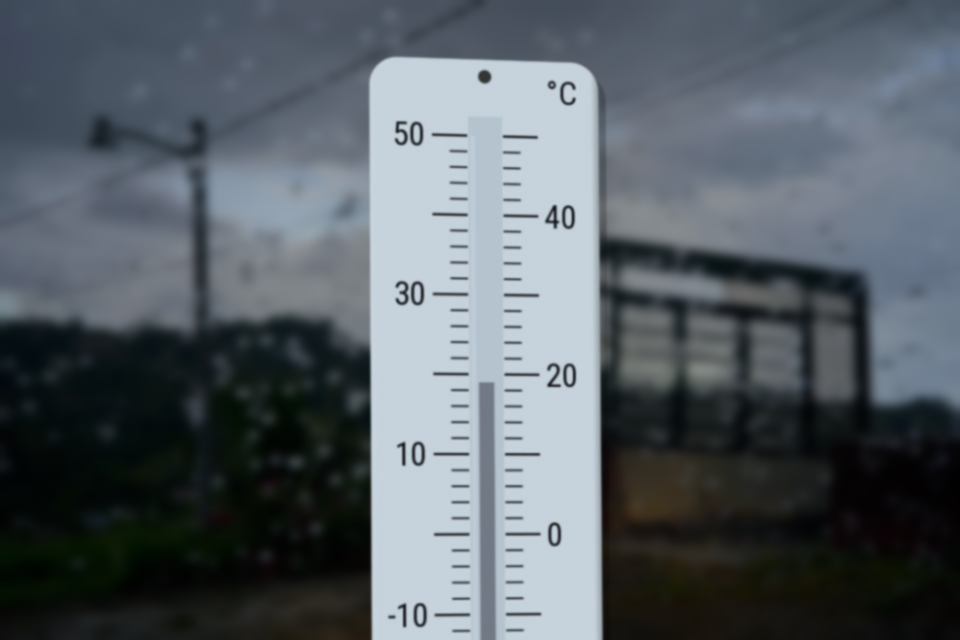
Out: value=19 unit=°C
